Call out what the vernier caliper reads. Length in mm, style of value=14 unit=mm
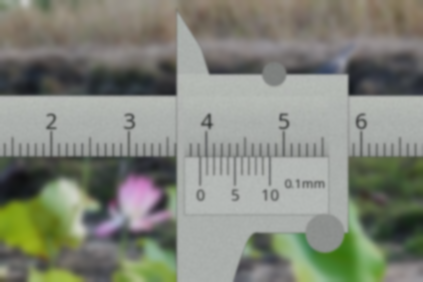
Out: value=39.2 unit=mm
